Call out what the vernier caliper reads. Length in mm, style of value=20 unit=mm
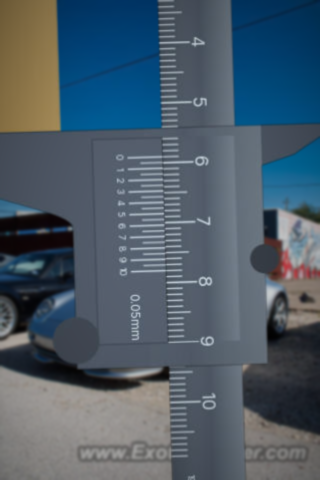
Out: value=59.0 unit=mm
